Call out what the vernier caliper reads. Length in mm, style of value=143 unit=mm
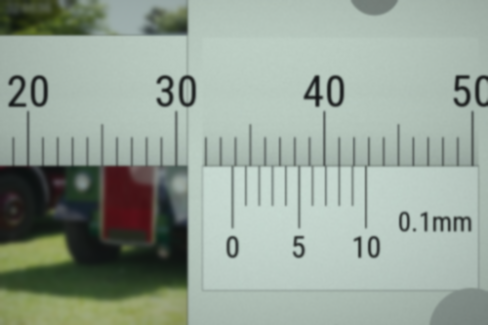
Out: value=33.8 unit=mm
